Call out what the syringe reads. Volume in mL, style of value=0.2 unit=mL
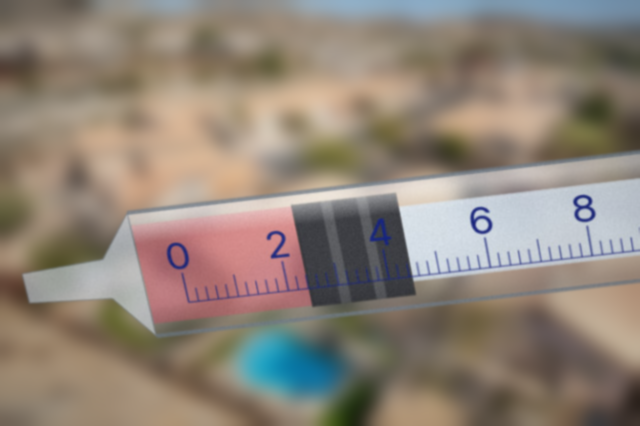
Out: value=2.4 unit=mL
